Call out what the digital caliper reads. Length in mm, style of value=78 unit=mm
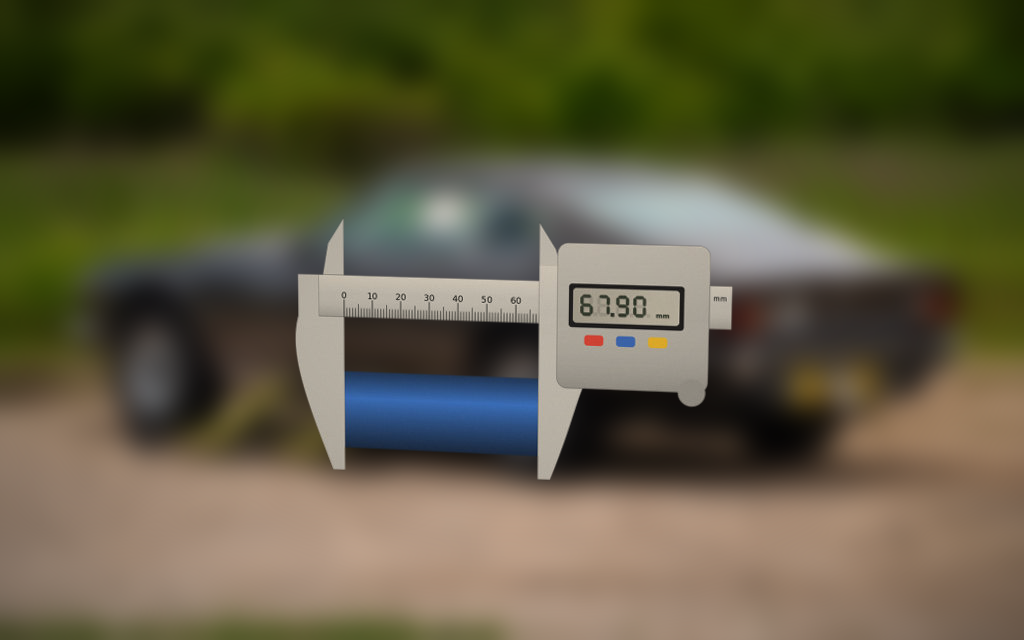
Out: value=67.90 unit=mm
